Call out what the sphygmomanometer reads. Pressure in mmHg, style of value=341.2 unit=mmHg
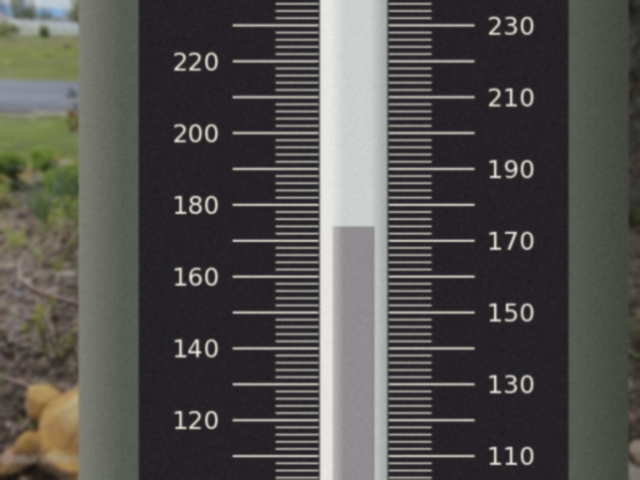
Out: value=174 unit=mmHg
